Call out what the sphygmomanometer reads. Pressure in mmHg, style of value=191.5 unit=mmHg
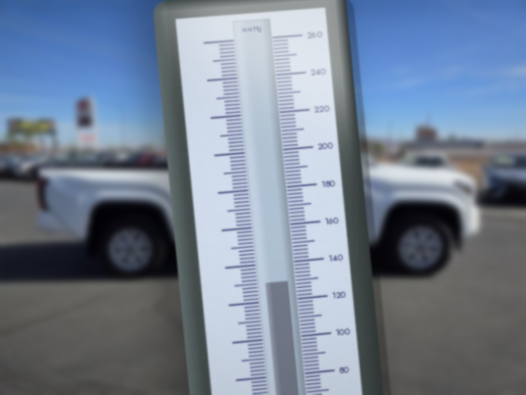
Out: value=130 unit=mmHg
